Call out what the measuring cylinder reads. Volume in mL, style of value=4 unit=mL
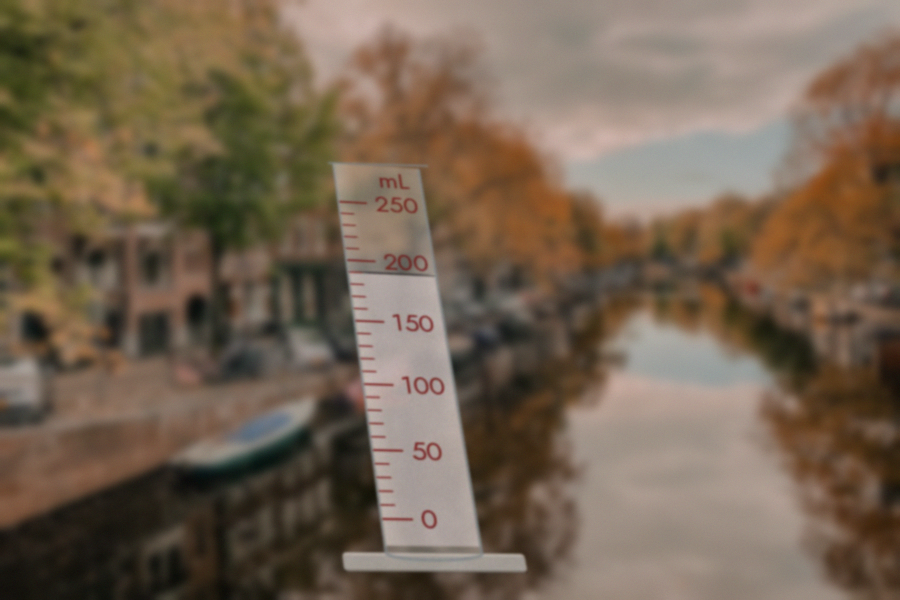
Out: value=190 unit=mL
